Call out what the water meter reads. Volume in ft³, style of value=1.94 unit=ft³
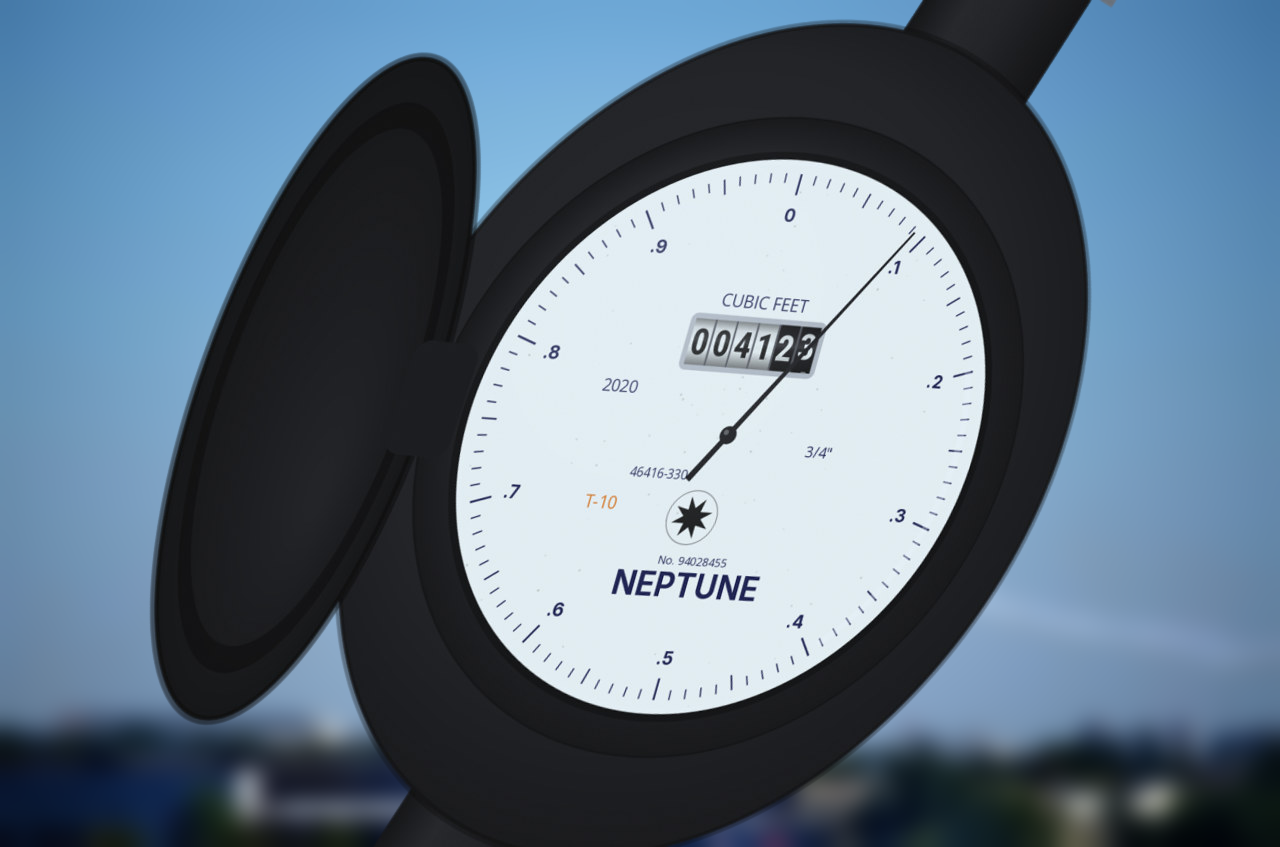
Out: value=4123.09 unit=ft³
